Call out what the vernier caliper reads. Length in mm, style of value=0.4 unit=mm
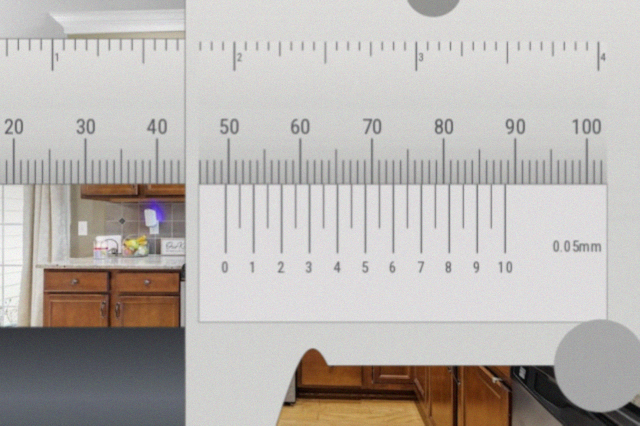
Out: value=49.6 unit=mm
